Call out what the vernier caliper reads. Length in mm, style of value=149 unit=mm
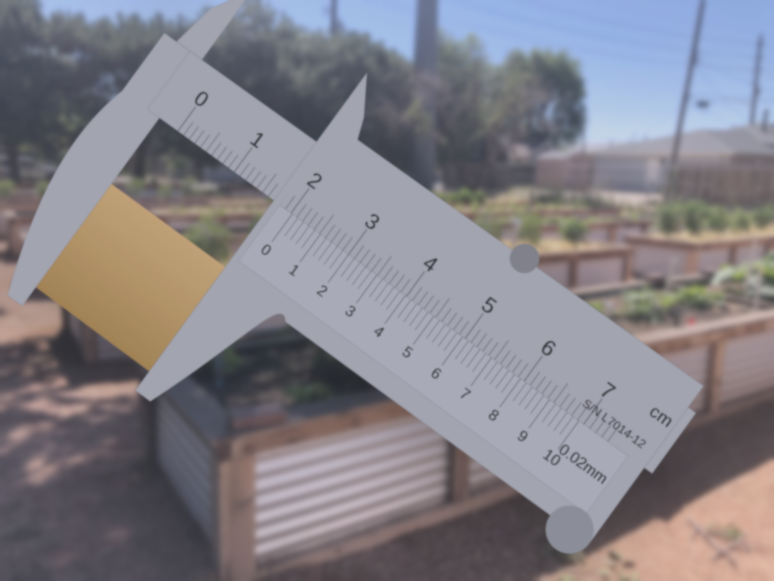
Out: value=20.2 unit=mm
